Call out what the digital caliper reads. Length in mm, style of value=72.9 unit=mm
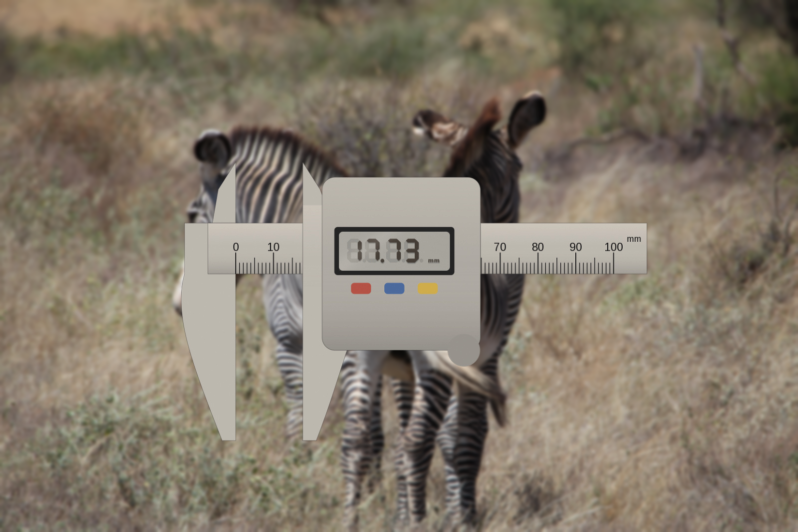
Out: value=17.73 unit=mm
